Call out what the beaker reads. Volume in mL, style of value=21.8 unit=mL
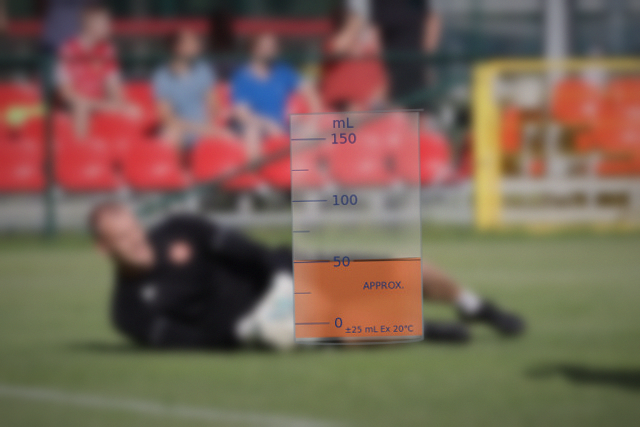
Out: value=50 unit=mL
